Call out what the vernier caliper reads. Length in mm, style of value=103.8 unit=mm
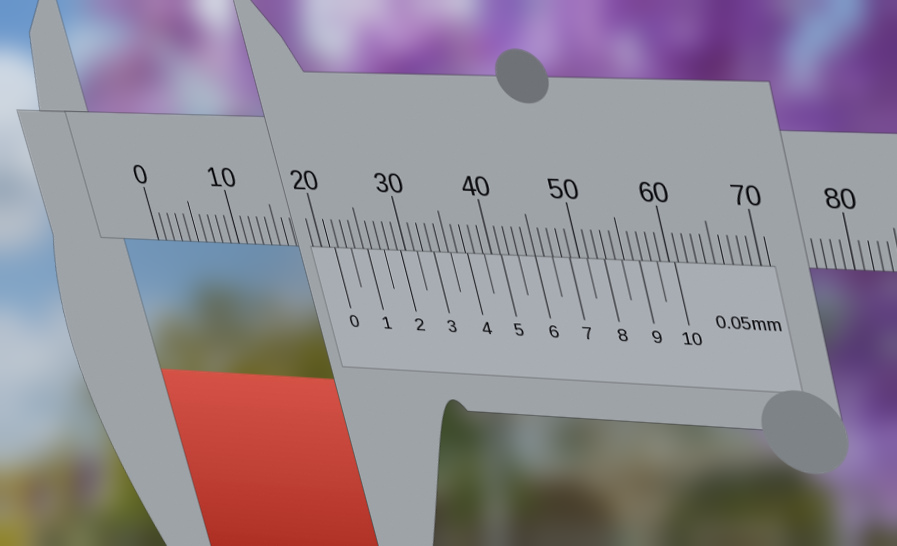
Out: value=21.6 unit=mm
